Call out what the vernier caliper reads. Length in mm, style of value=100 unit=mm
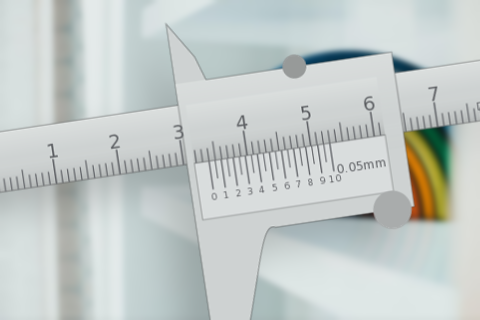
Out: value=34.0 unit=mm
